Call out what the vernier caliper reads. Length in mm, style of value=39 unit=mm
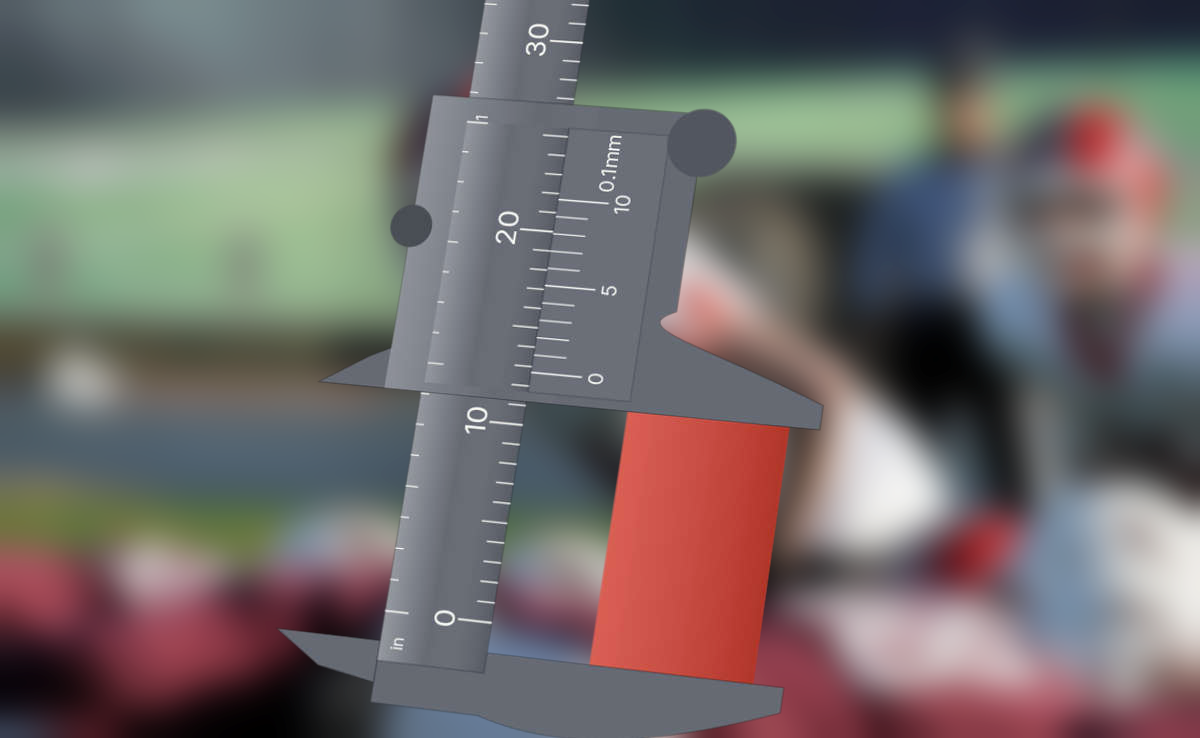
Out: value=12.7 unit=mm
